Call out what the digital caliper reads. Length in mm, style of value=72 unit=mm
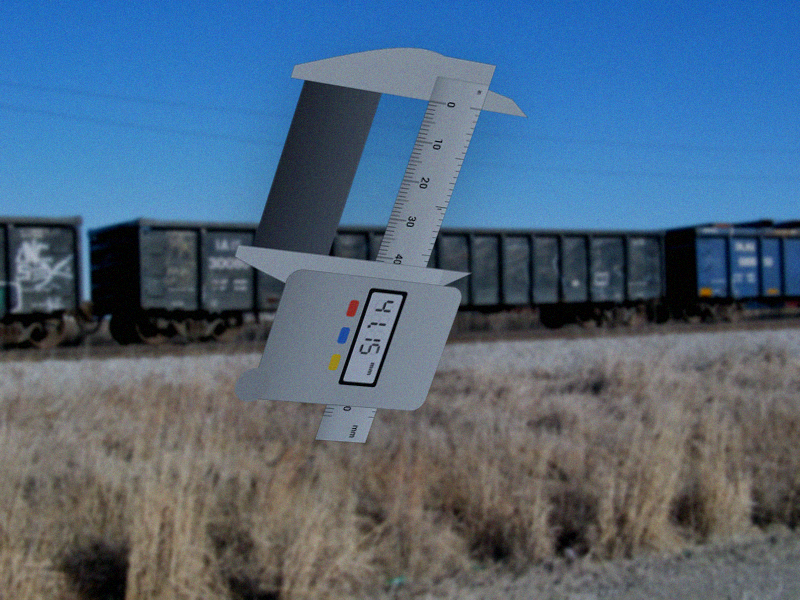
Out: value=41.15 unit=mm
